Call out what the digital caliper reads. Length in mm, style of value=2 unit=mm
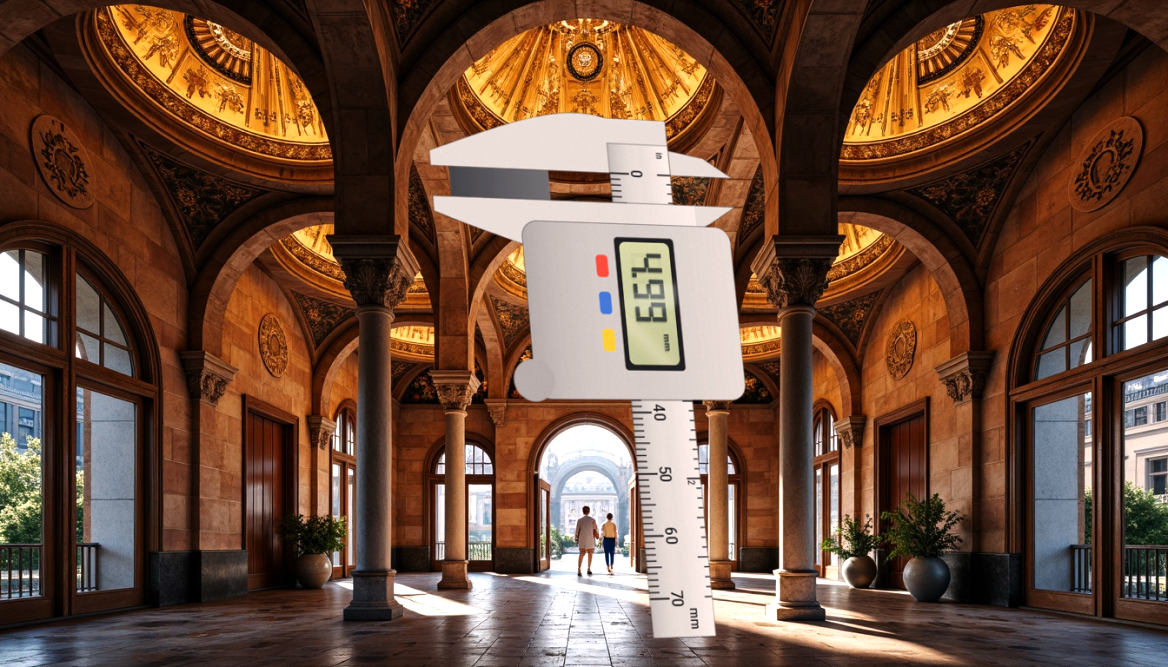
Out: value=4.99 unit=mm
